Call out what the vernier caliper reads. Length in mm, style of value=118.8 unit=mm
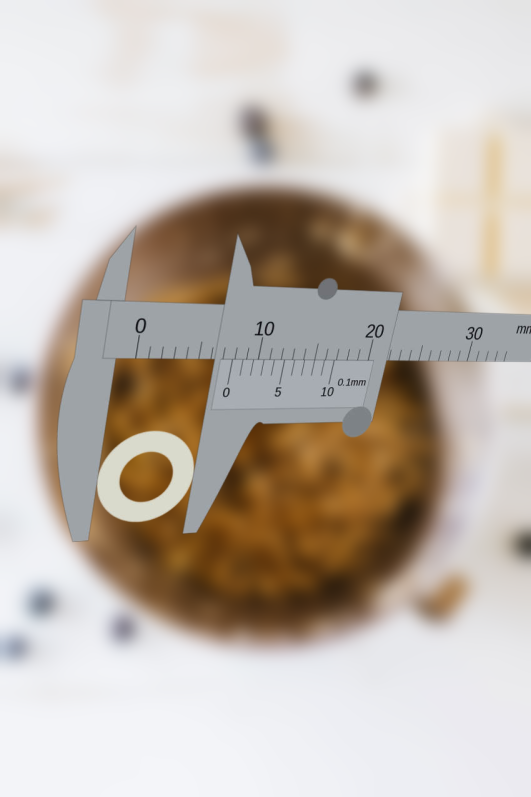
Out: value=7.8 unit=mm
